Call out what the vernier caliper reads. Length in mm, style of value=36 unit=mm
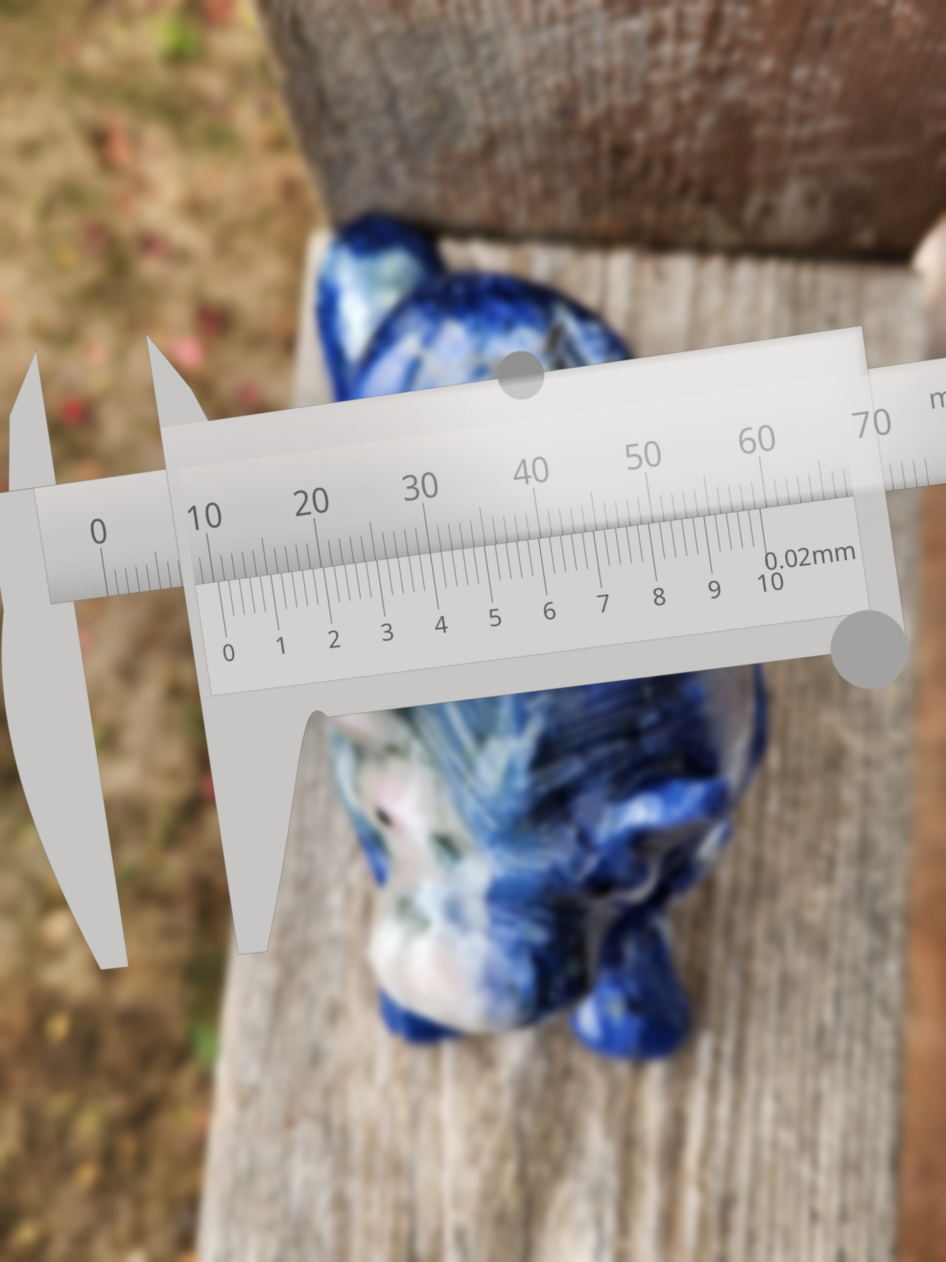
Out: value=10.4 unit=mm
